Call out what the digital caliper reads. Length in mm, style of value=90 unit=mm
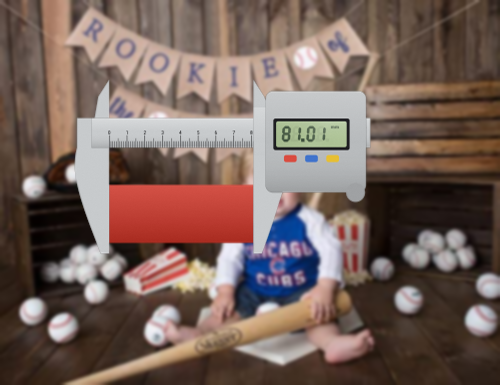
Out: value=81.01 unit=mm
